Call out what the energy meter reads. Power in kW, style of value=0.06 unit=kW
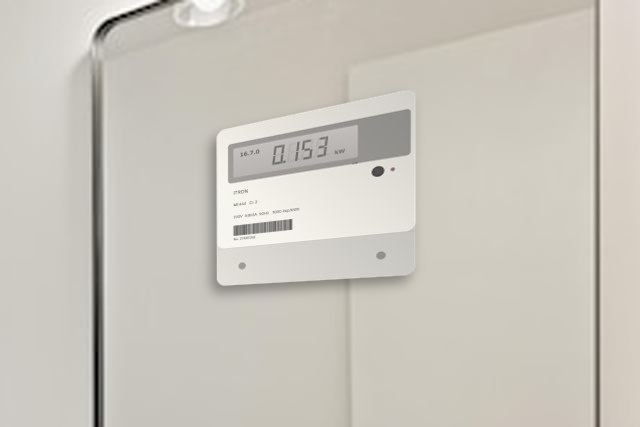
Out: value=0.153 unit=kW
